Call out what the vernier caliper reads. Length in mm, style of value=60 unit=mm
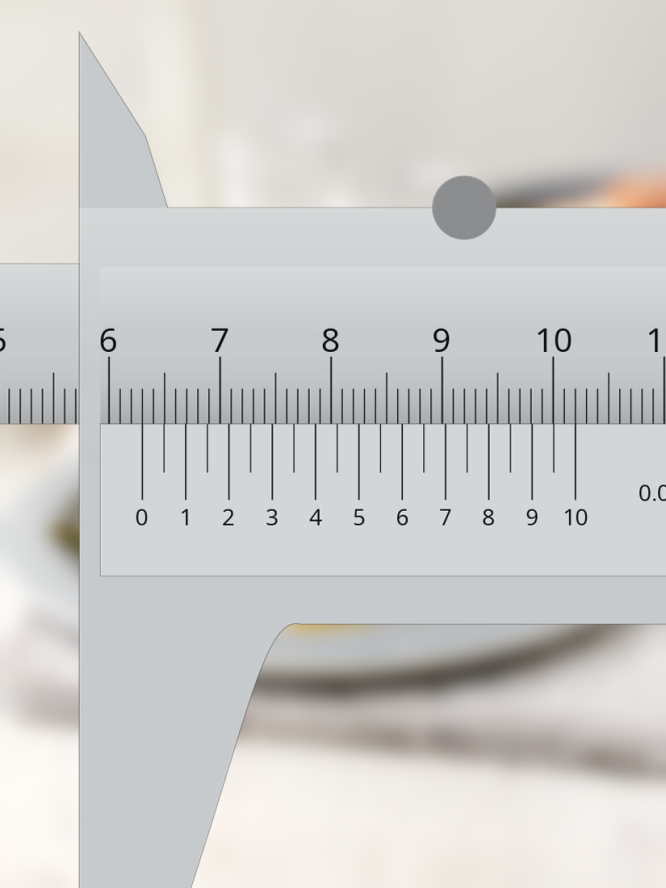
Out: value=63.0 unit=mm
